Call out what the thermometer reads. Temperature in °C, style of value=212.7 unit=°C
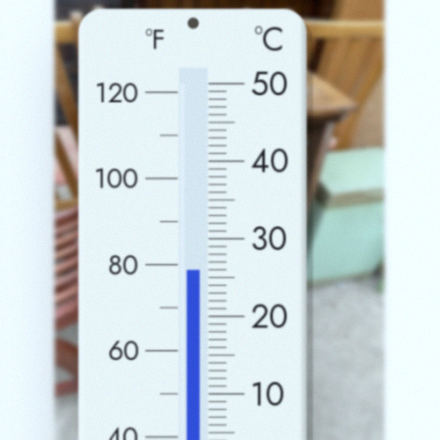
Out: value=26 unit=°C
